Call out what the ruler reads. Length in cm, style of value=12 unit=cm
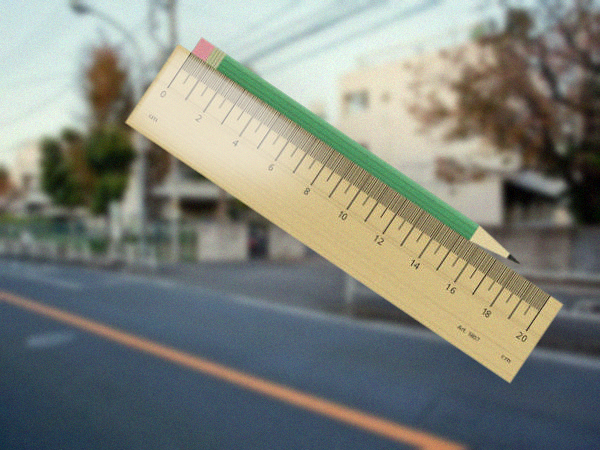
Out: value=18 unit=cm
